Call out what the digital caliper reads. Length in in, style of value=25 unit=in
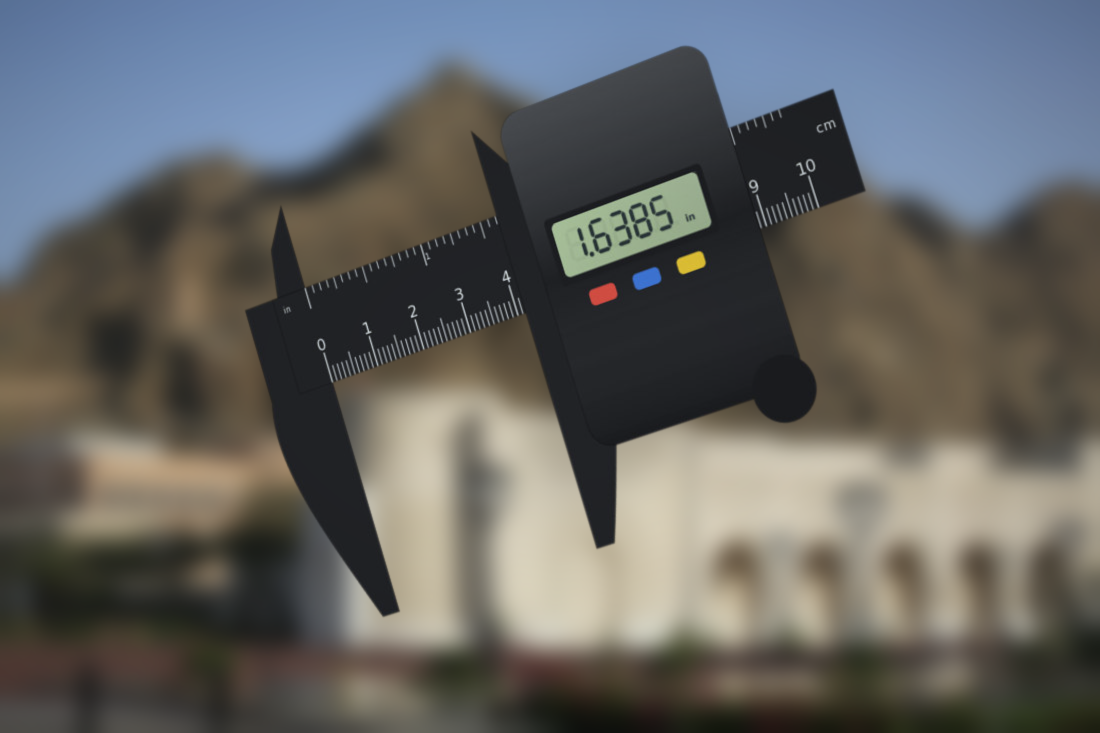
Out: value=1.6385 unit=in
